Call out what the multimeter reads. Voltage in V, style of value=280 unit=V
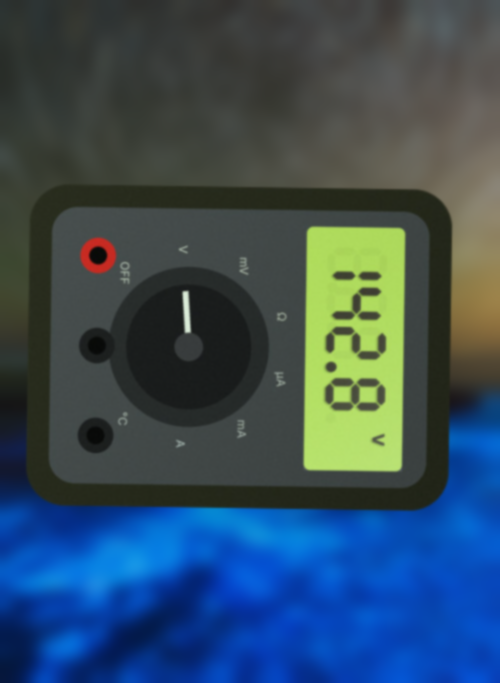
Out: value=142.8 unit=V
